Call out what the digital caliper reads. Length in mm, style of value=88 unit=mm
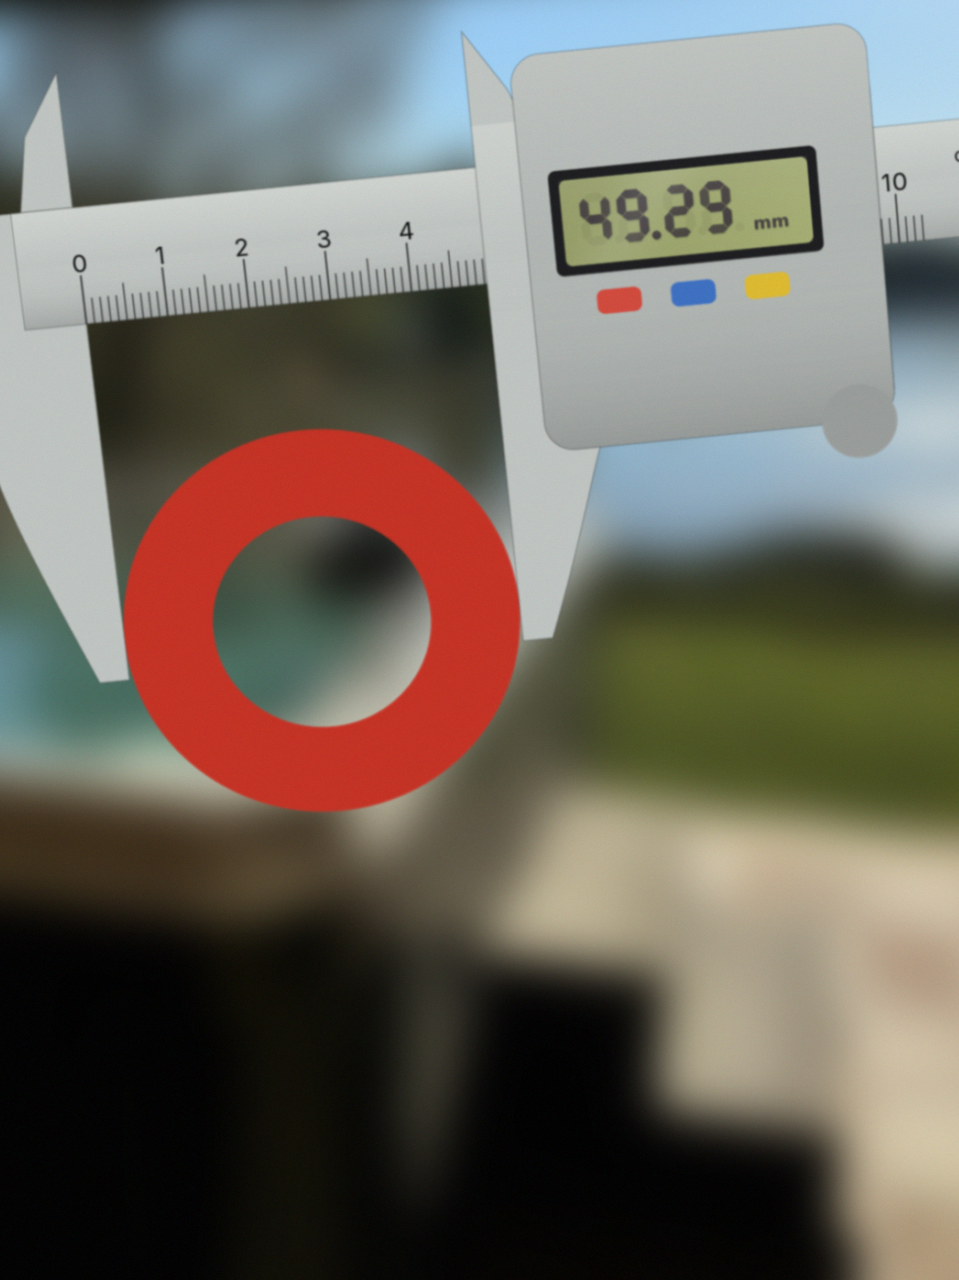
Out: value=49.29 unit=mm
